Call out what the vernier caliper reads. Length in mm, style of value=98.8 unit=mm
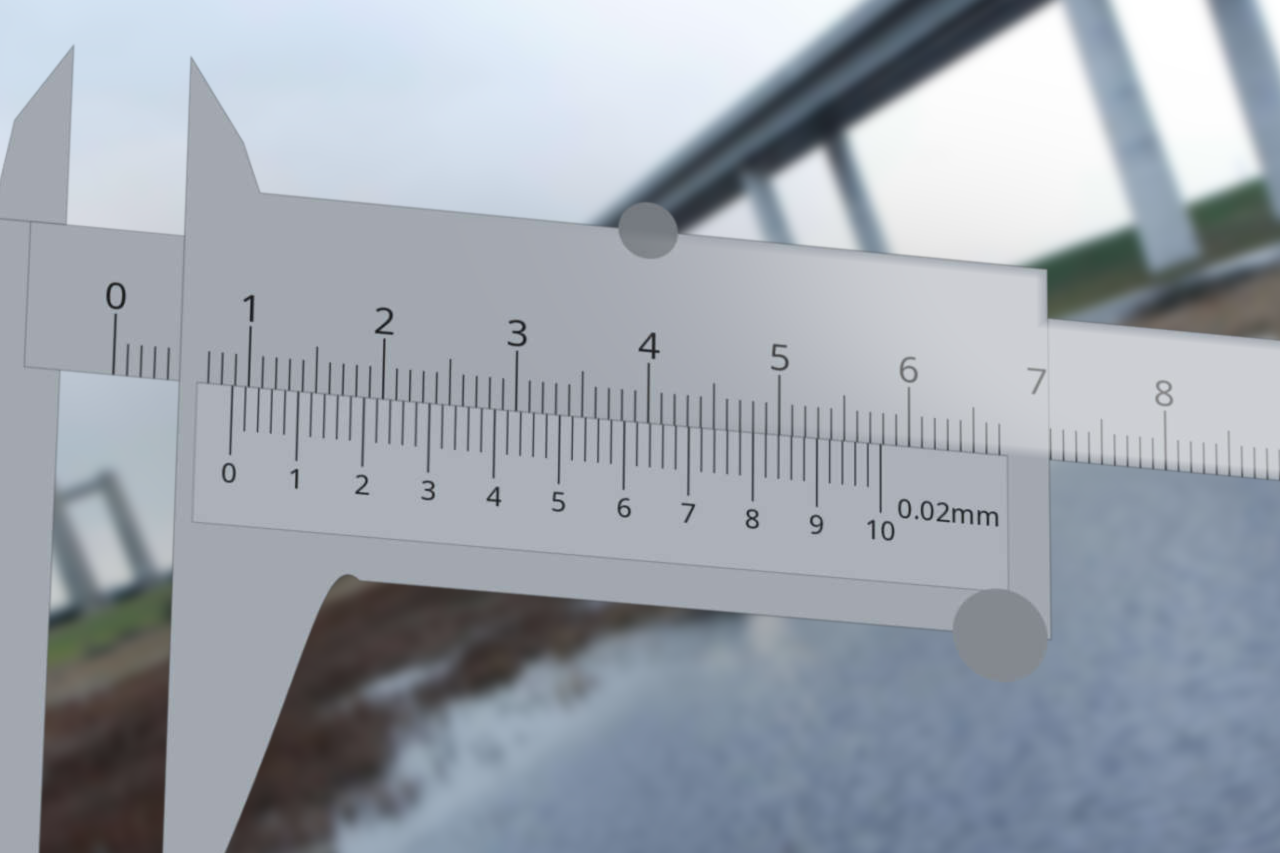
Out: value=8.8 unit=mm
